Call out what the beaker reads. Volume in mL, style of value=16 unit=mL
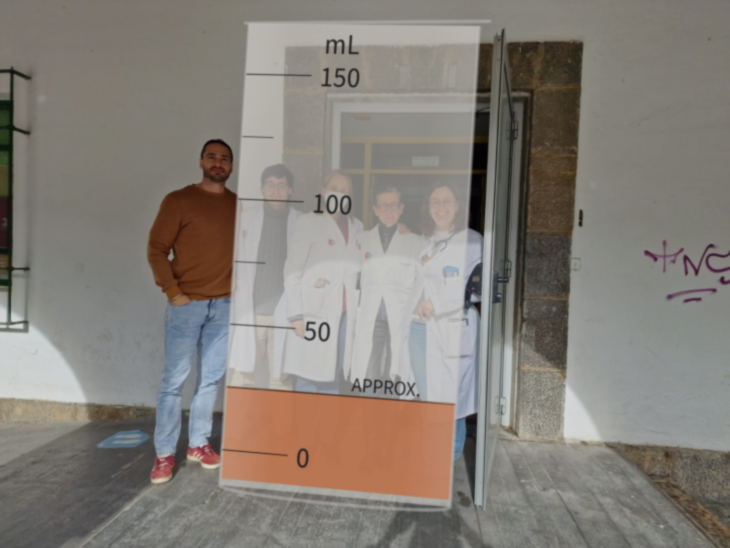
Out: value=25 unit=mL
